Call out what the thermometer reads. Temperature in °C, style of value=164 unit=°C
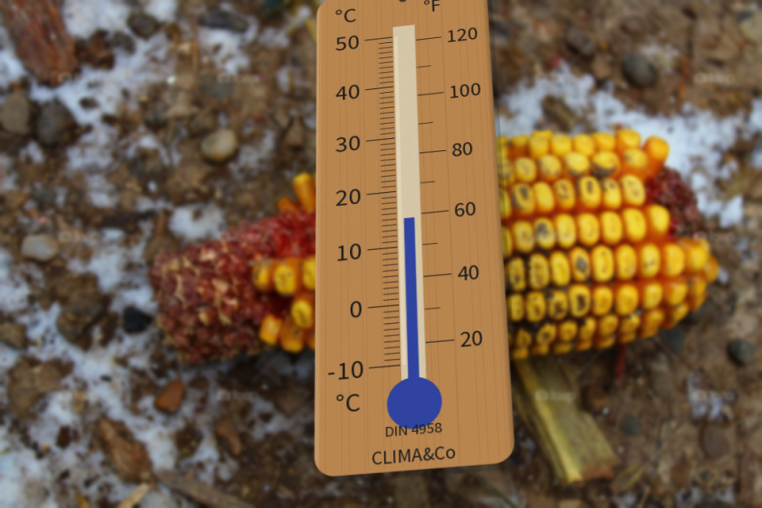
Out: value=15 unit=°C
